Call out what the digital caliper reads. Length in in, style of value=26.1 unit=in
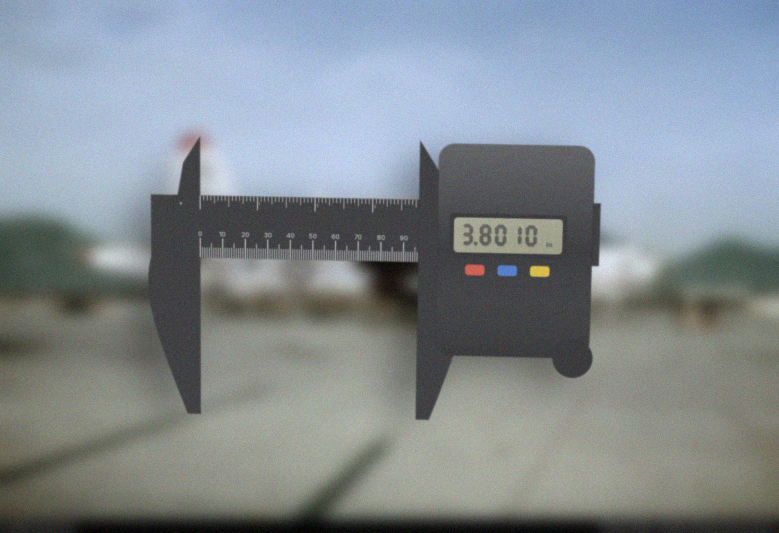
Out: value=3.8010 unit=in
